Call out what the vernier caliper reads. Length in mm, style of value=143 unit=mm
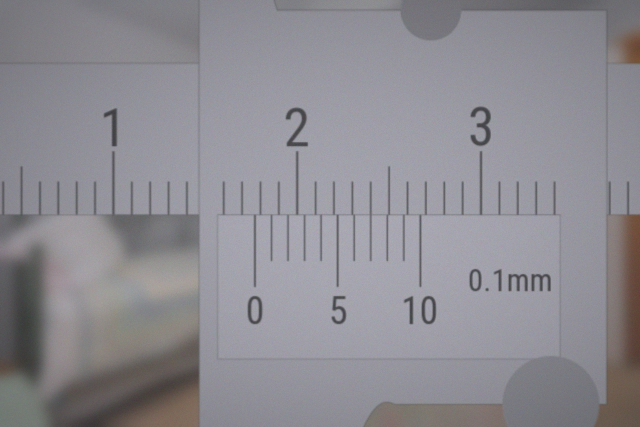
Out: value=17.7 unit=mm
